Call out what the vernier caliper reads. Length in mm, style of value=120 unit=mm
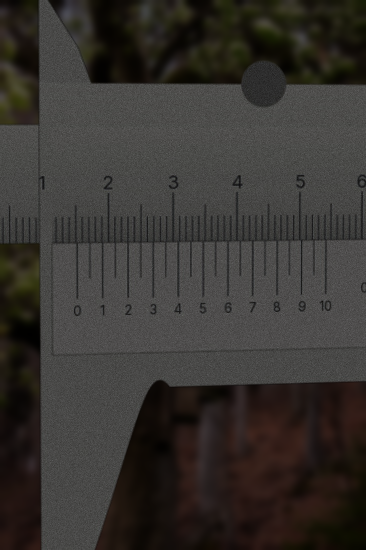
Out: value=15.2 unit=mm
